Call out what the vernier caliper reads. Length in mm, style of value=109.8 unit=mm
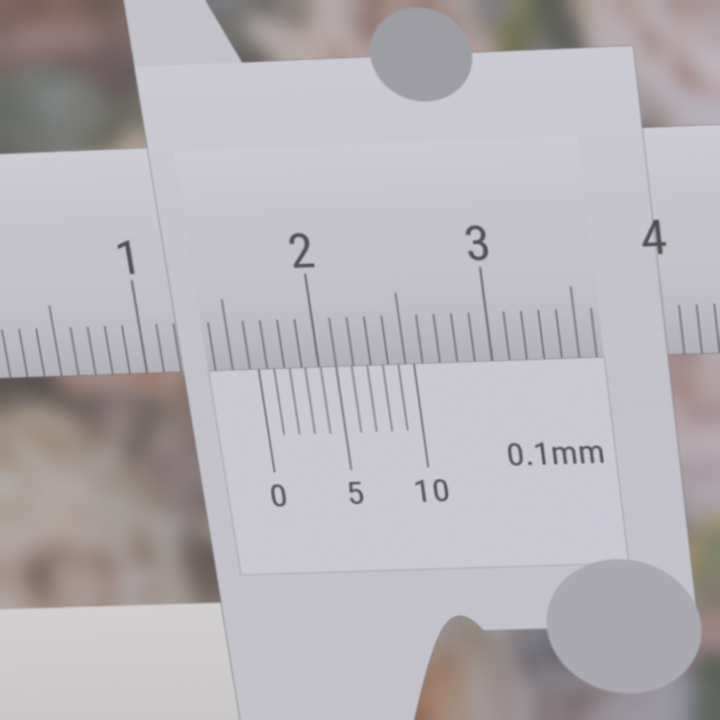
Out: value=16.5 unit=mm
